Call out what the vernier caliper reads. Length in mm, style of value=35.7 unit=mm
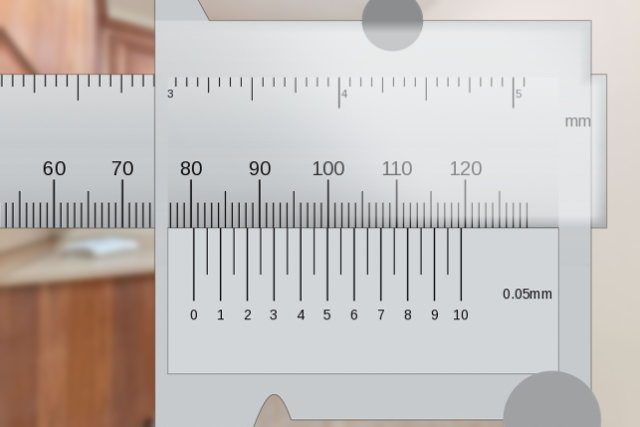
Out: value=80.4 unit=mm
